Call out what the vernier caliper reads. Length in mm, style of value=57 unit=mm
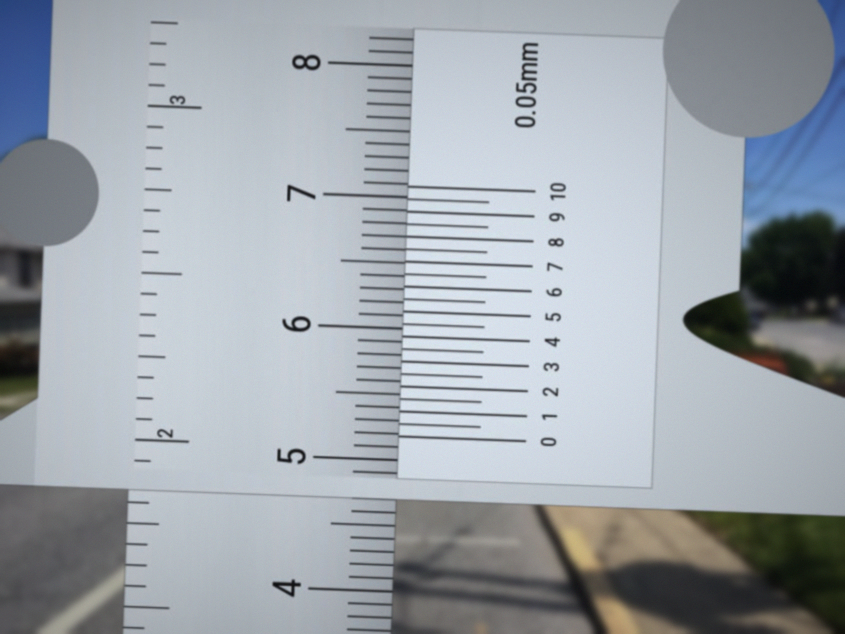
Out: value=51.8 unit=mm
